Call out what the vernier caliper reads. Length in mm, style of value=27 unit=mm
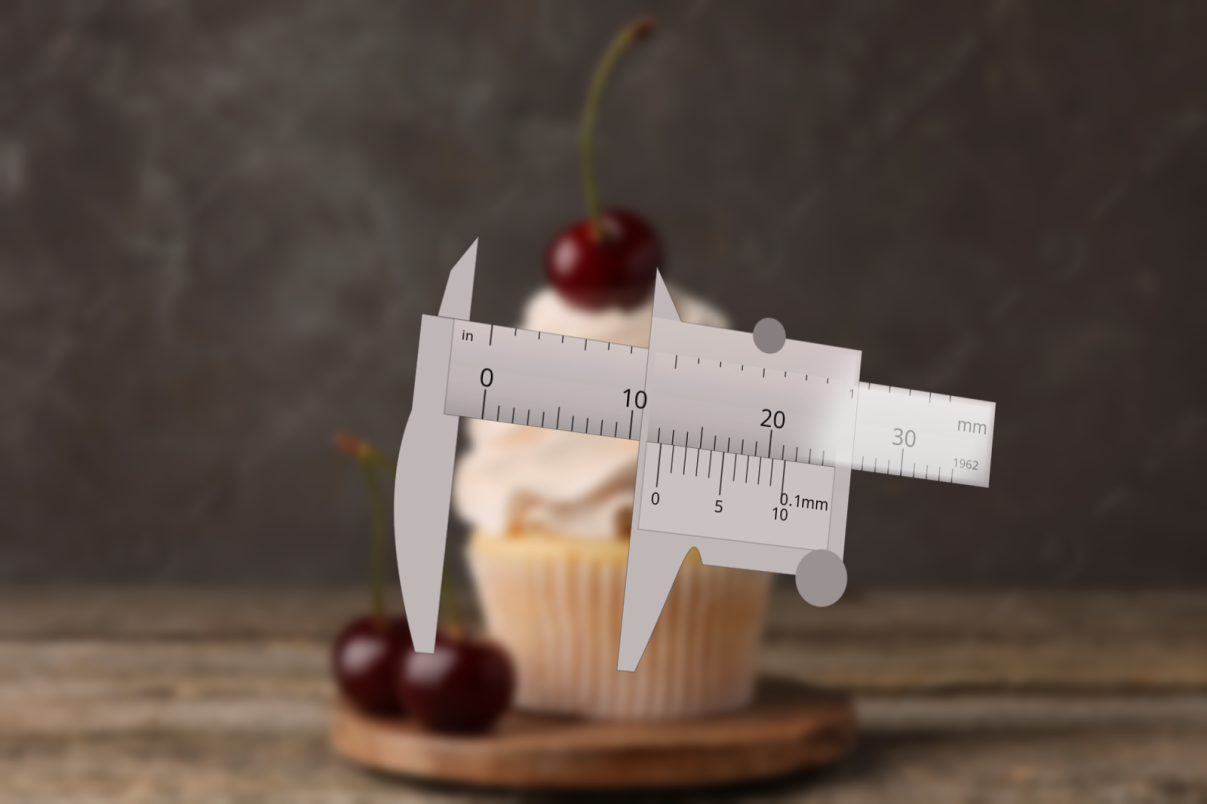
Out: value=12.2 unit=mm
